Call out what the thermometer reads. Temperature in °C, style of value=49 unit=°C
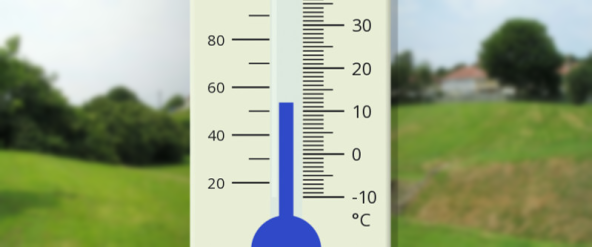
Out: value=12 unit=°C
